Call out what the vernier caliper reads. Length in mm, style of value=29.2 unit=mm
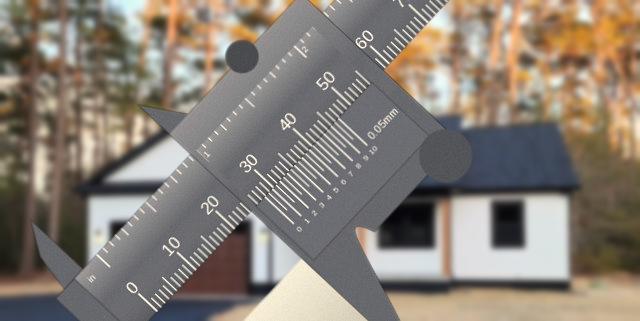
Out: value=27.8 unit=mm
